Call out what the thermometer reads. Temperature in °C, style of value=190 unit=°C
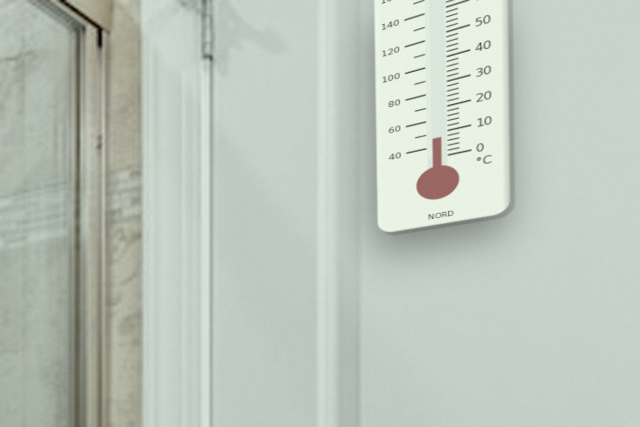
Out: value=8 unit=°C
